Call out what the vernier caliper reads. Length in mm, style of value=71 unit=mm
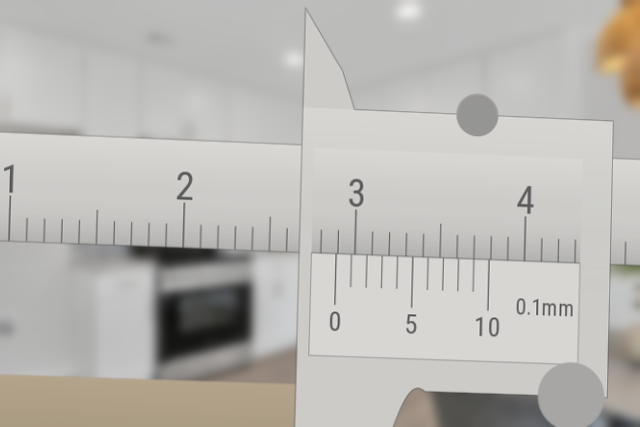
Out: value=28.9 unit=mm
